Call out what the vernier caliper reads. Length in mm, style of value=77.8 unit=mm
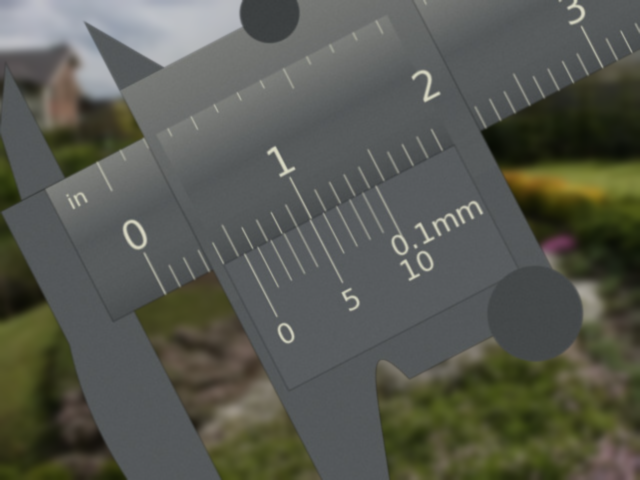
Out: value=5.4 unit=mm
